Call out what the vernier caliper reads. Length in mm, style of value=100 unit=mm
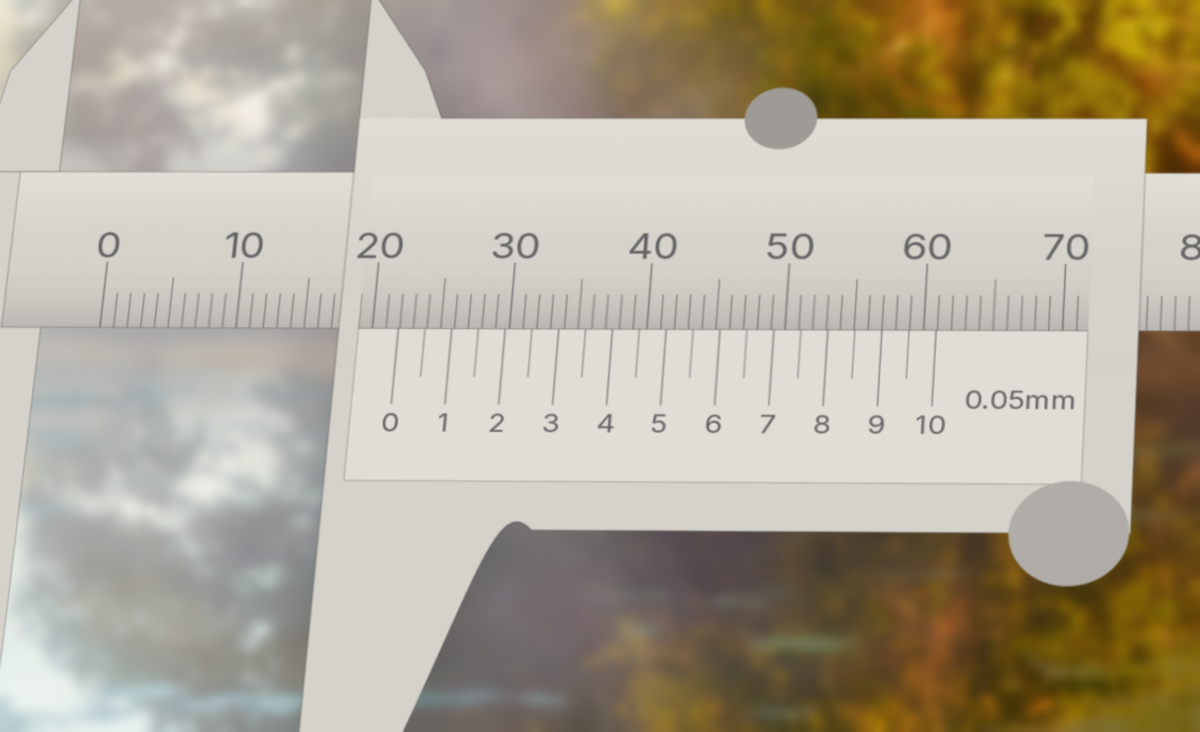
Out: value=21.9 unit=mm
